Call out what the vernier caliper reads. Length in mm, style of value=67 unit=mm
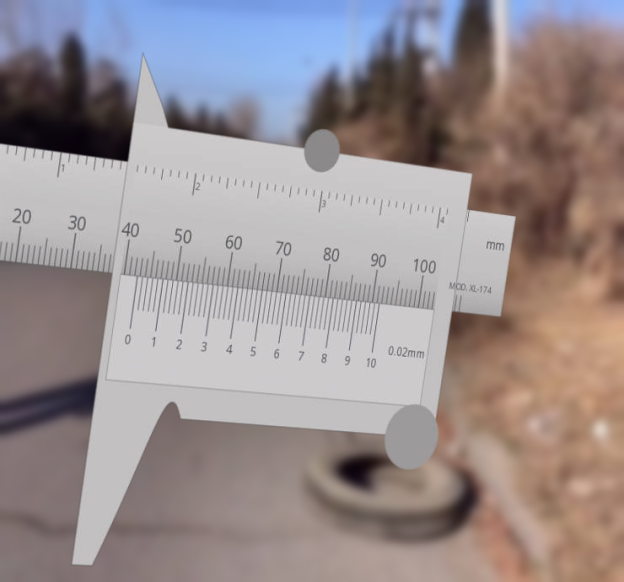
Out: value=42.5 unit=mm
